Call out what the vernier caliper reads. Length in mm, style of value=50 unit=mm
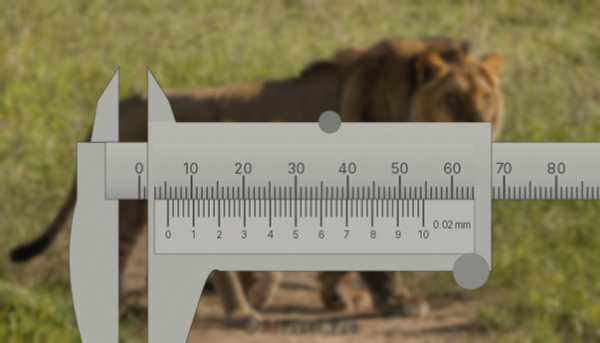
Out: value=5.5 unit=mm
